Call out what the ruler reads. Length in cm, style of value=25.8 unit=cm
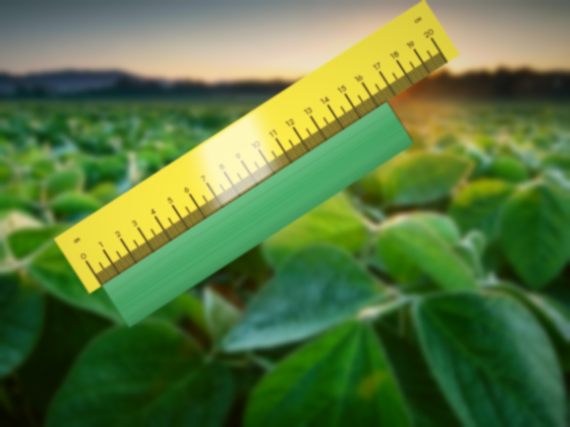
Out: value=16.5 unit=cm
